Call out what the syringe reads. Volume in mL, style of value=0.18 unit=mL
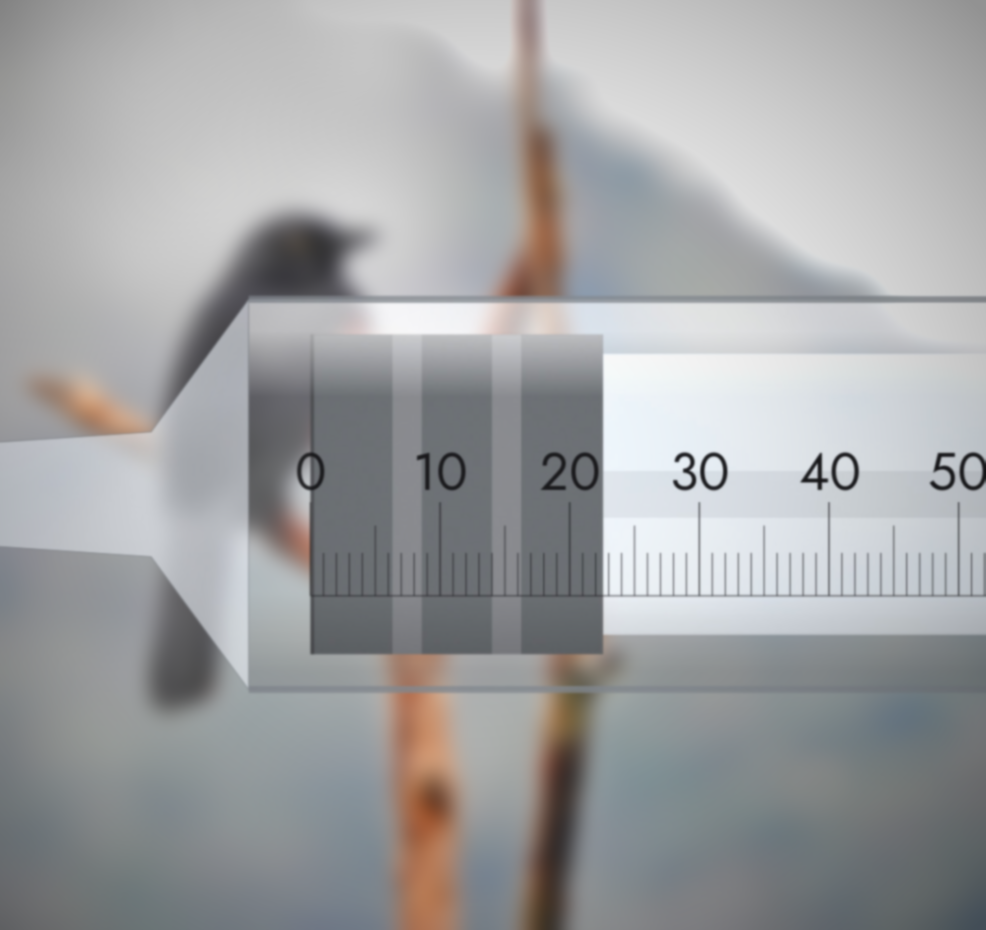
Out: value=0 unit=mL
